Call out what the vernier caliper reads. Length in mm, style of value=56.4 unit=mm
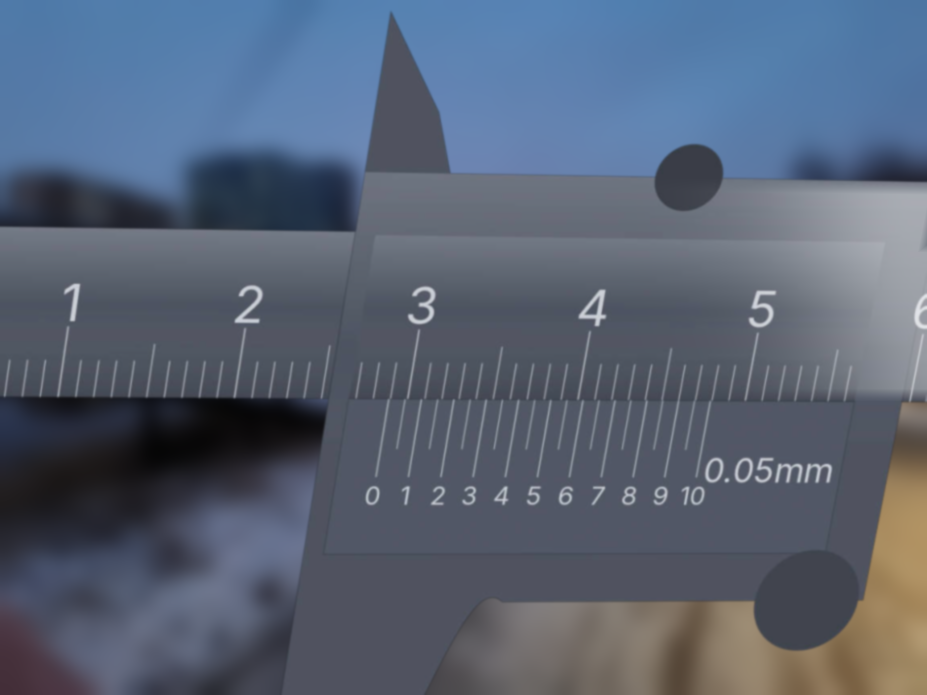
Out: value=28.9 unit=mm
